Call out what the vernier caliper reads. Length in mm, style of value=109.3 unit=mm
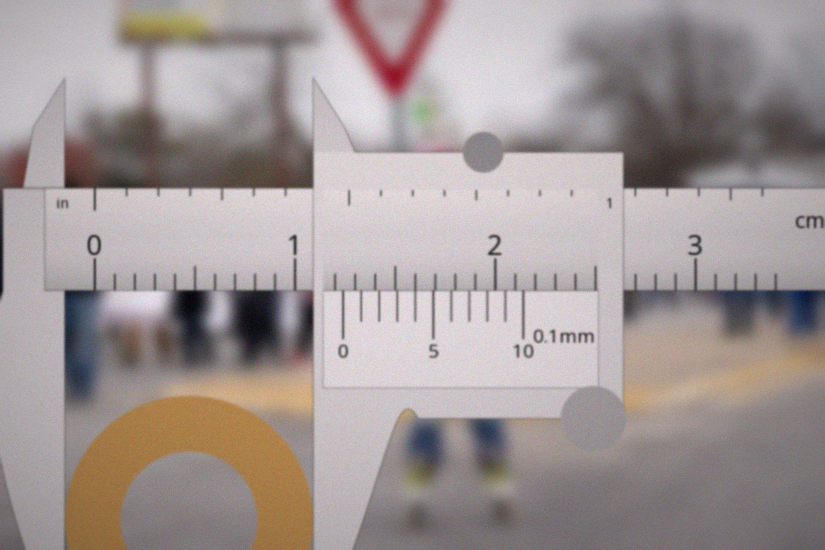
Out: value=12.4 unit=mm
